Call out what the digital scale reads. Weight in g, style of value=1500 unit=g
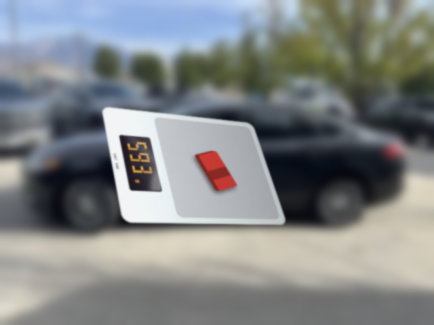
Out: value=593 unit=g
